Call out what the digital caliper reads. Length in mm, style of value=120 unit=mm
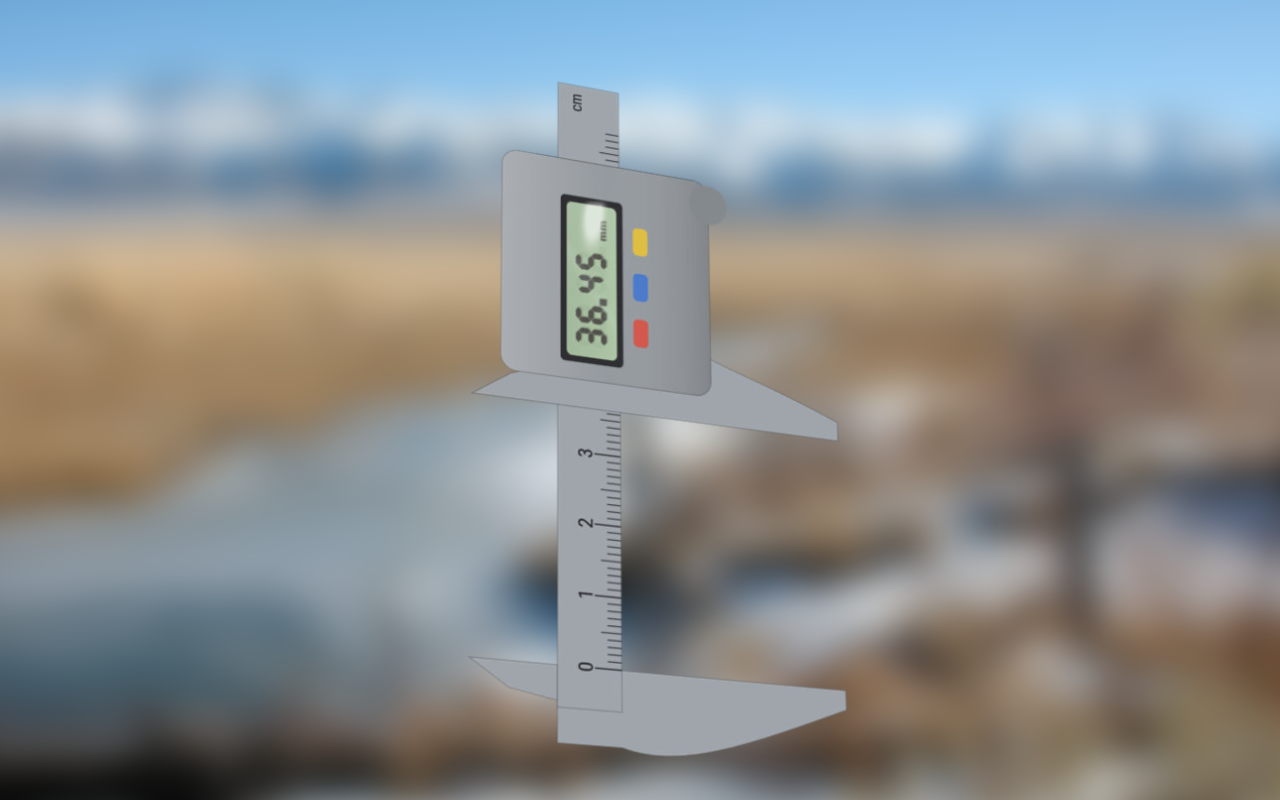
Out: value=36.45 unit=mm
